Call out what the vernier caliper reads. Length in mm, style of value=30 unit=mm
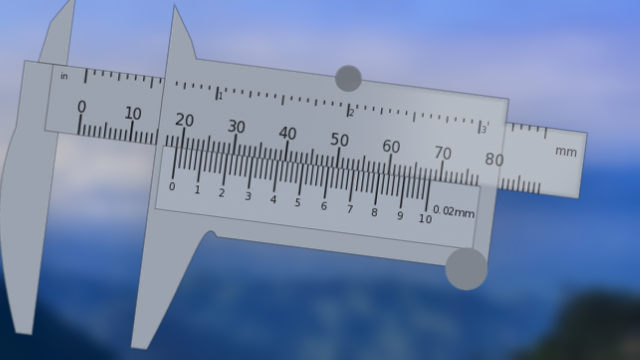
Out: value=19.0 unit=mm
